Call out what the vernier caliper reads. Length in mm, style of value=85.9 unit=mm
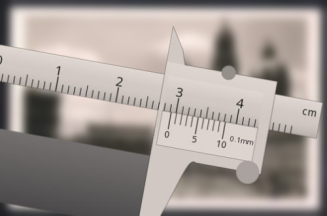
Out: value=29.2 unit=mm
